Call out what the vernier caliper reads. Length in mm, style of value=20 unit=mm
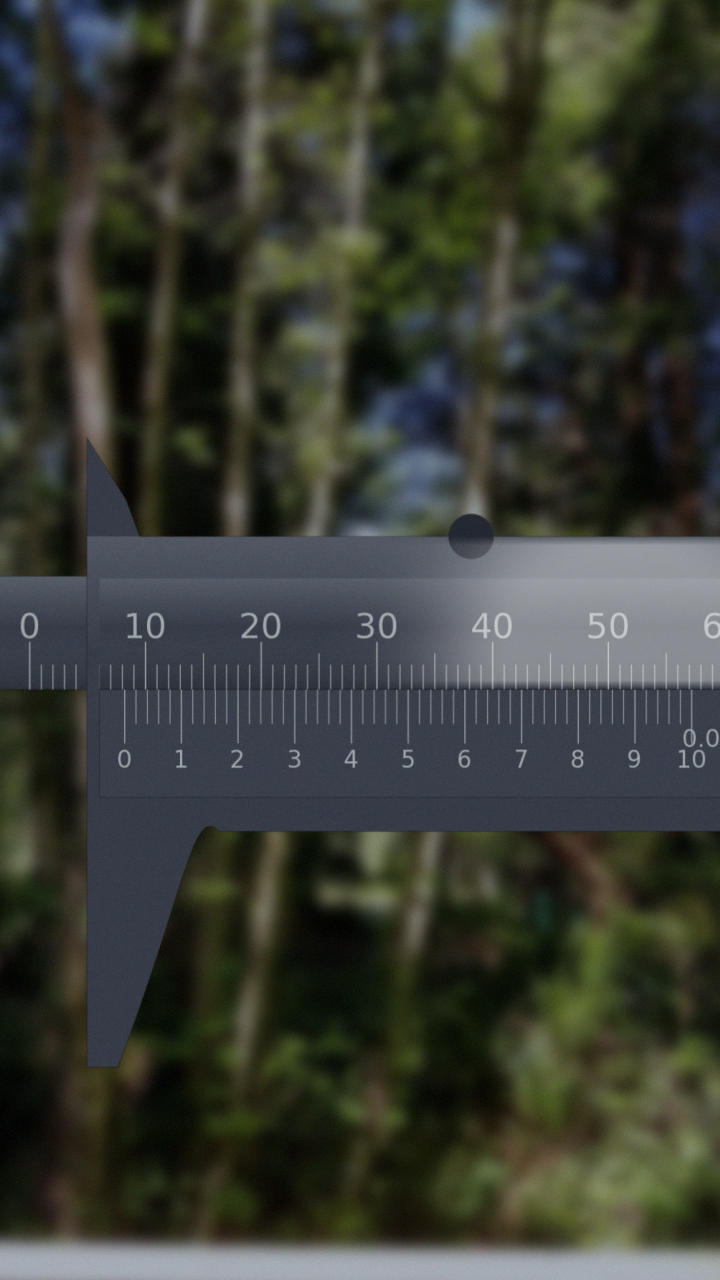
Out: value=8.2 unit=mm
